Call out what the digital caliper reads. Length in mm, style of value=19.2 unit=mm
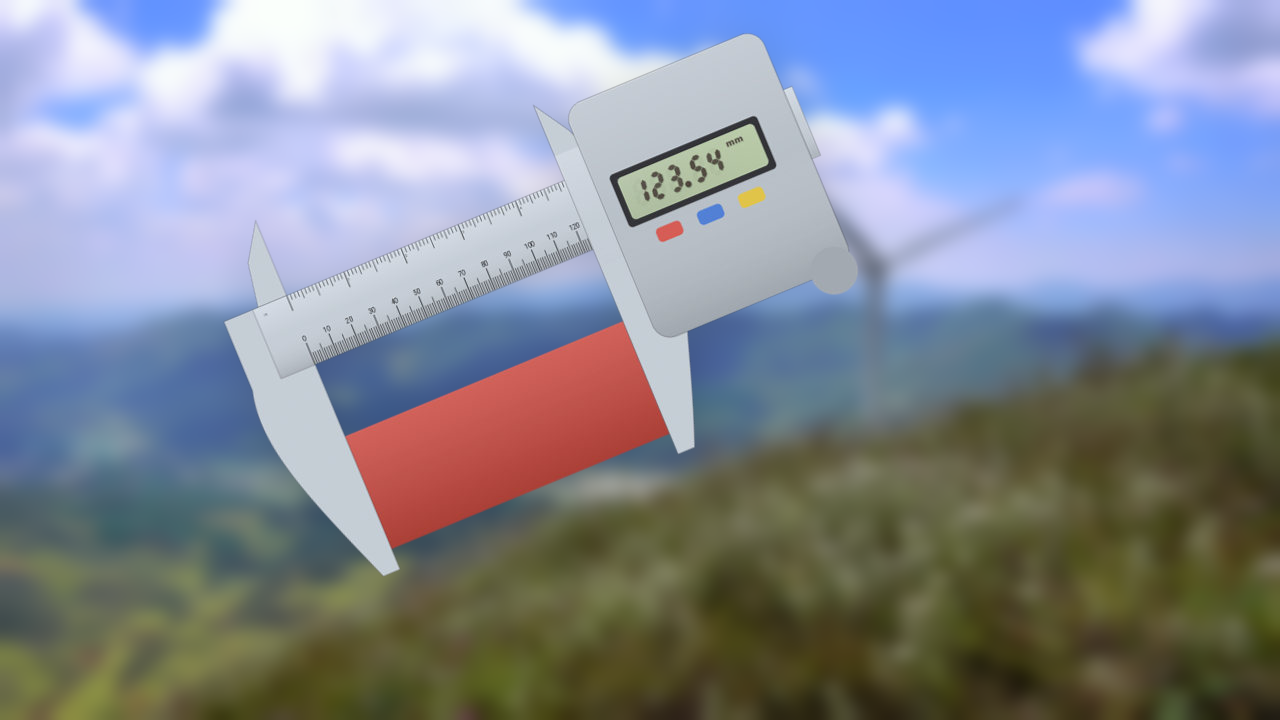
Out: value=123.54 unit=mm
